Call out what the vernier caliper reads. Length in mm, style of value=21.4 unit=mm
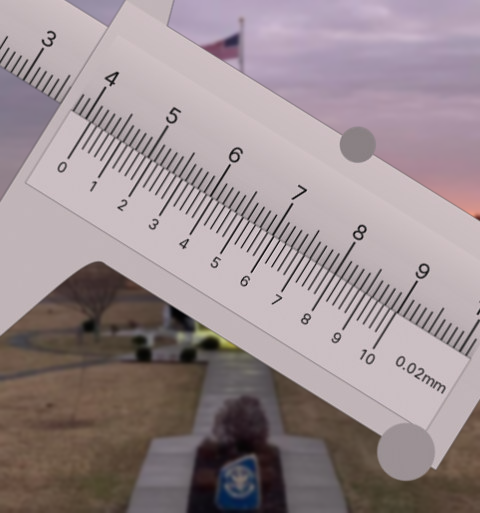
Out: value=40.8 unit=mm
